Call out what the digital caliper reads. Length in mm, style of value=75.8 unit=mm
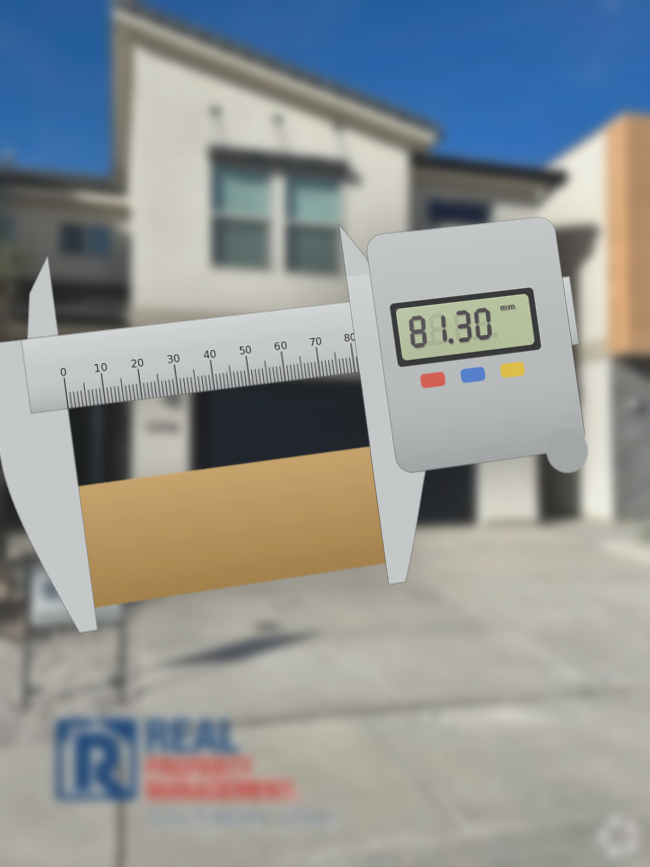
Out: value=81.30 unit=mm
